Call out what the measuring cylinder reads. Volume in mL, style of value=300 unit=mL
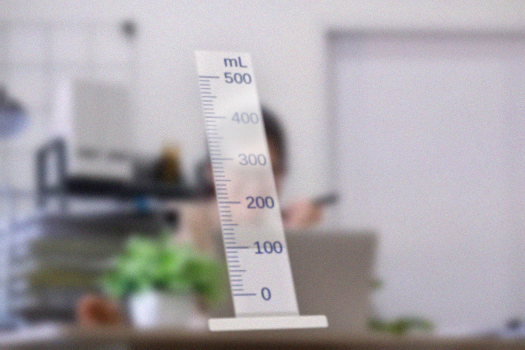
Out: value=100 unit=mL
